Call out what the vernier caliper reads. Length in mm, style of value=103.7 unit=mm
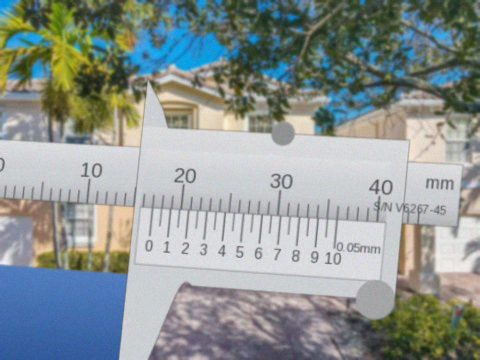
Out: value=17.0 unit=mm
